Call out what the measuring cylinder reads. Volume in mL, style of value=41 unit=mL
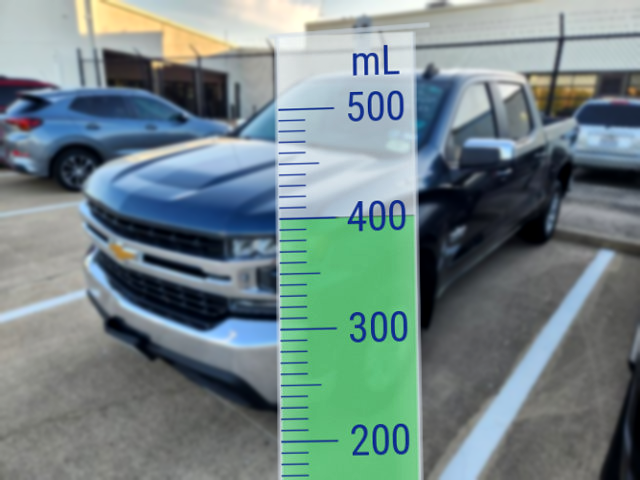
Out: value=400 unit=mL
